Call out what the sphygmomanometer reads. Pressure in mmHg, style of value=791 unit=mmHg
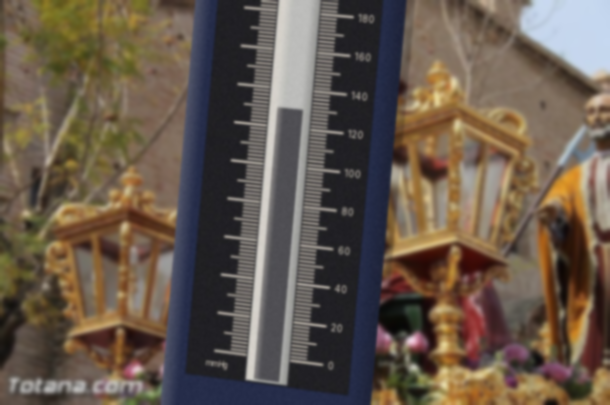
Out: value=130 unit=mmHg
